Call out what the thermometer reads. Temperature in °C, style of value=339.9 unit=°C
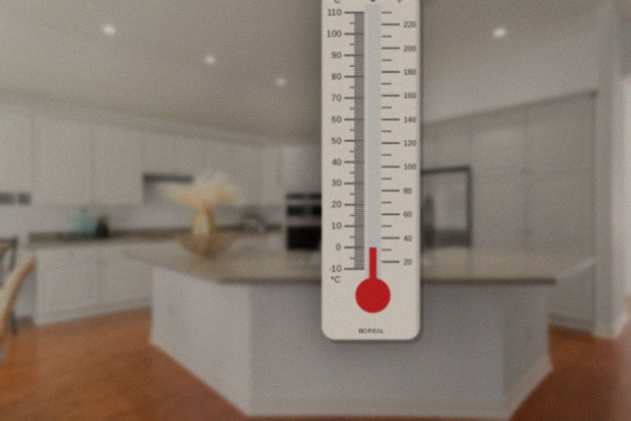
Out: value=0 unit=°C
